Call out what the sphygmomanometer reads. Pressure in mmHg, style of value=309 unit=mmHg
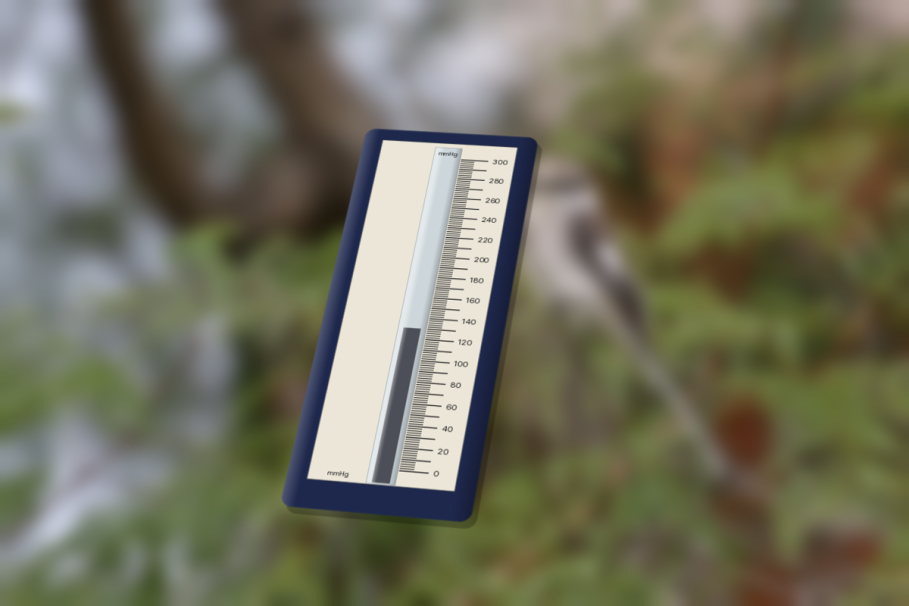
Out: value=130 unit=mmHg
